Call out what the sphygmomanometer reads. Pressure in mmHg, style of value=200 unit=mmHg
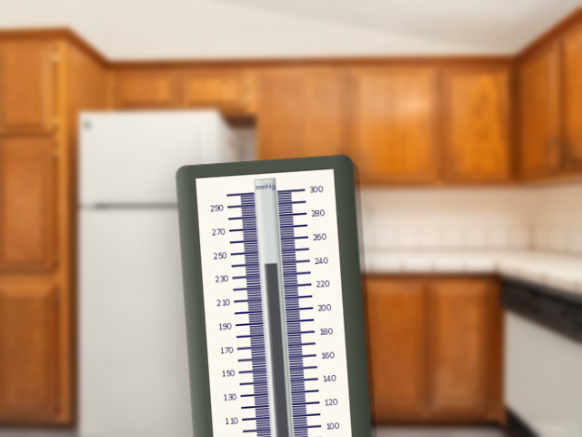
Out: value=240 unit=mmHg
